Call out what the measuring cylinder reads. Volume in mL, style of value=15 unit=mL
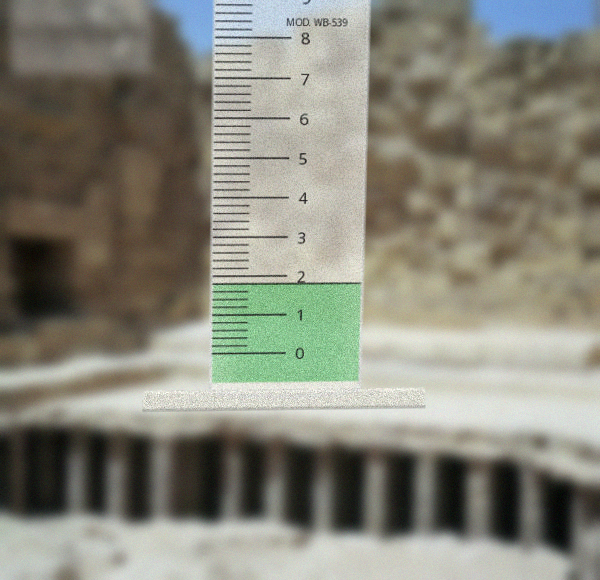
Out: value=1.8 unit=mL
